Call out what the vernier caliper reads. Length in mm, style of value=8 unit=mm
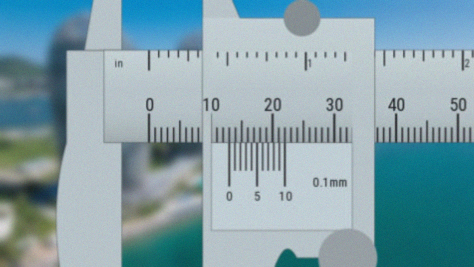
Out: value=13.0 unit=mm
